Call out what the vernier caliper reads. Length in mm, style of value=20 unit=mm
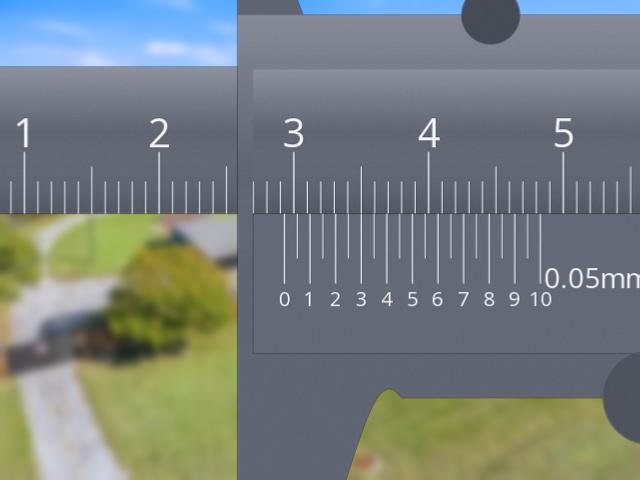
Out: value=29.3 unit=mm
